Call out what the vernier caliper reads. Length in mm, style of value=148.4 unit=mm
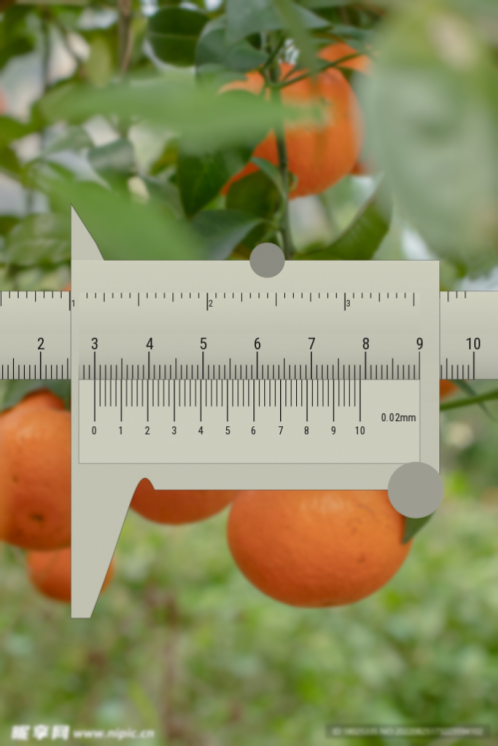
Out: value=30.0 unit=mm
